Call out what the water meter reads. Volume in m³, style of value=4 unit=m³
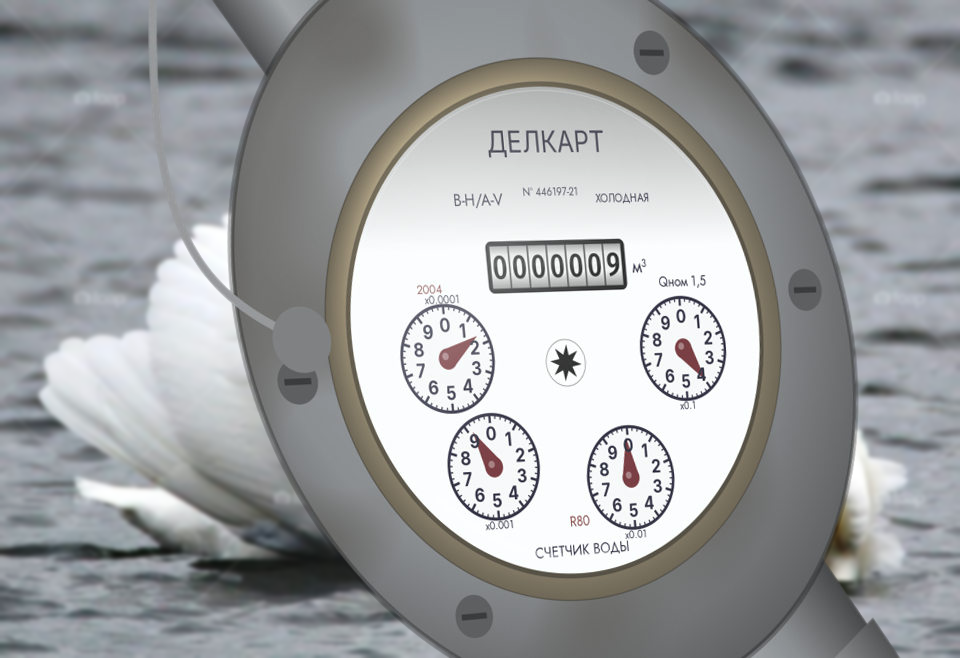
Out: value=9.3991 unit=m³
